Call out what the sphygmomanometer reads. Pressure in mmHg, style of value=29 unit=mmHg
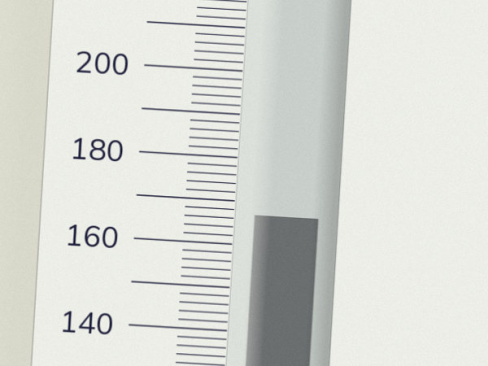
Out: value=167 unit=mmHg
